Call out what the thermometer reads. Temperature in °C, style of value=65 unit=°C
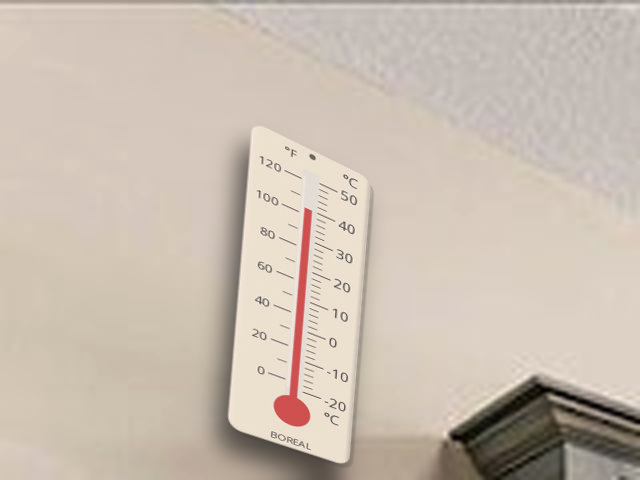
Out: value=40 unit=°C
